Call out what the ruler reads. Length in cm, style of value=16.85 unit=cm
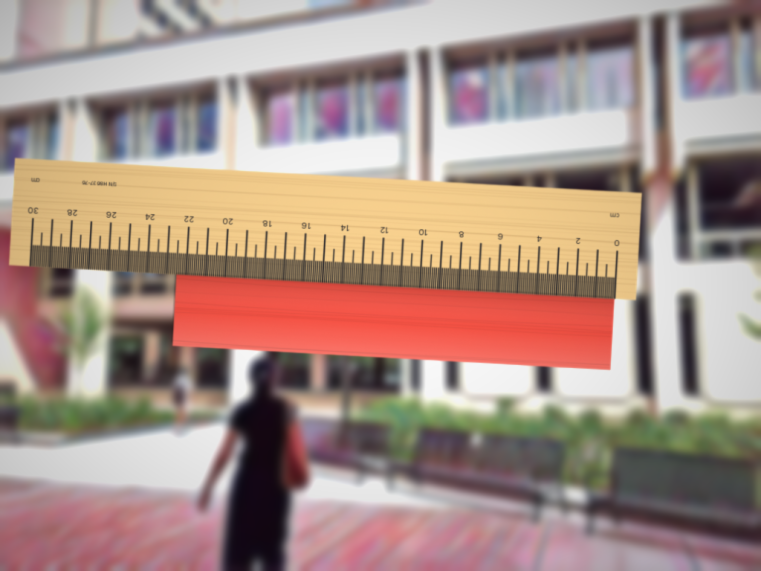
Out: value=22.5 unit=cm
